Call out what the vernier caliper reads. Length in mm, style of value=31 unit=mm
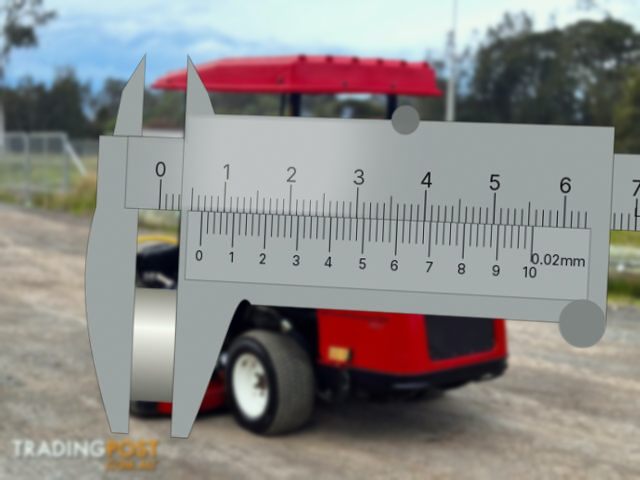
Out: value=6.6 unit=mm
